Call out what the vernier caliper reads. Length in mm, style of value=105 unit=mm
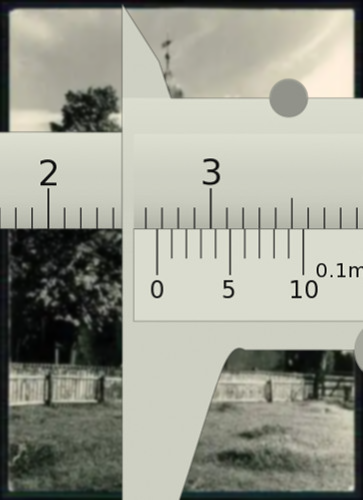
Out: value=26.7 unit=mm
